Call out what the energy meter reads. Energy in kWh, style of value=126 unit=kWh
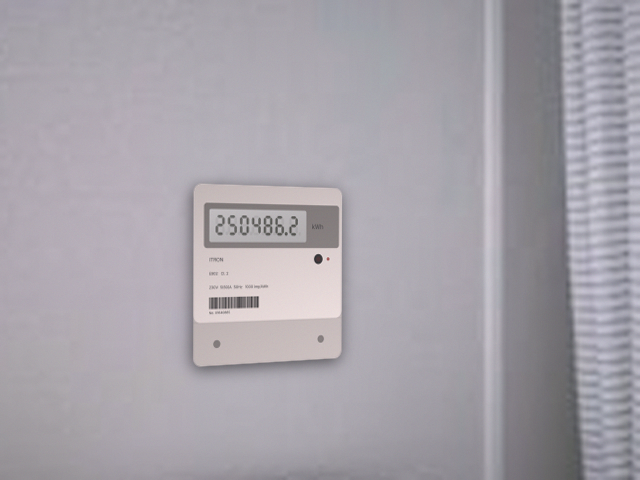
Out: value=250486.2 unit=kWh
